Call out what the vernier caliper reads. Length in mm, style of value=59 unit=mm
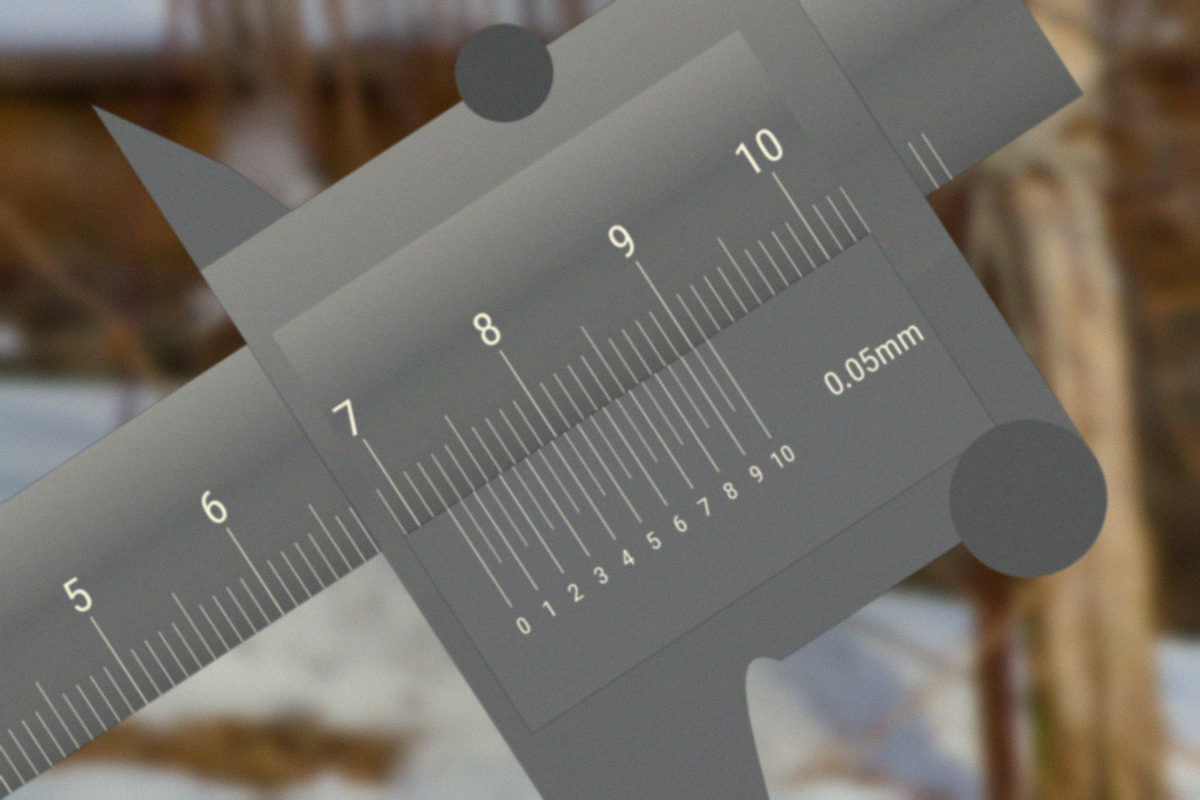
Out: value=72.0 unit=mm
